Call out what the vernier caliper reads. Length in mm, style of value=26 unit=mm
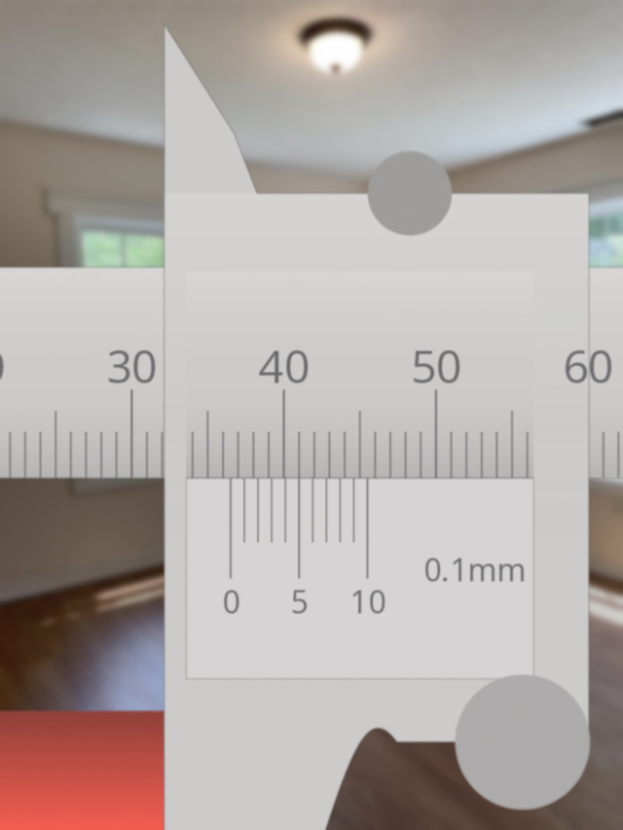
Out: value=36.5 unit=mm
